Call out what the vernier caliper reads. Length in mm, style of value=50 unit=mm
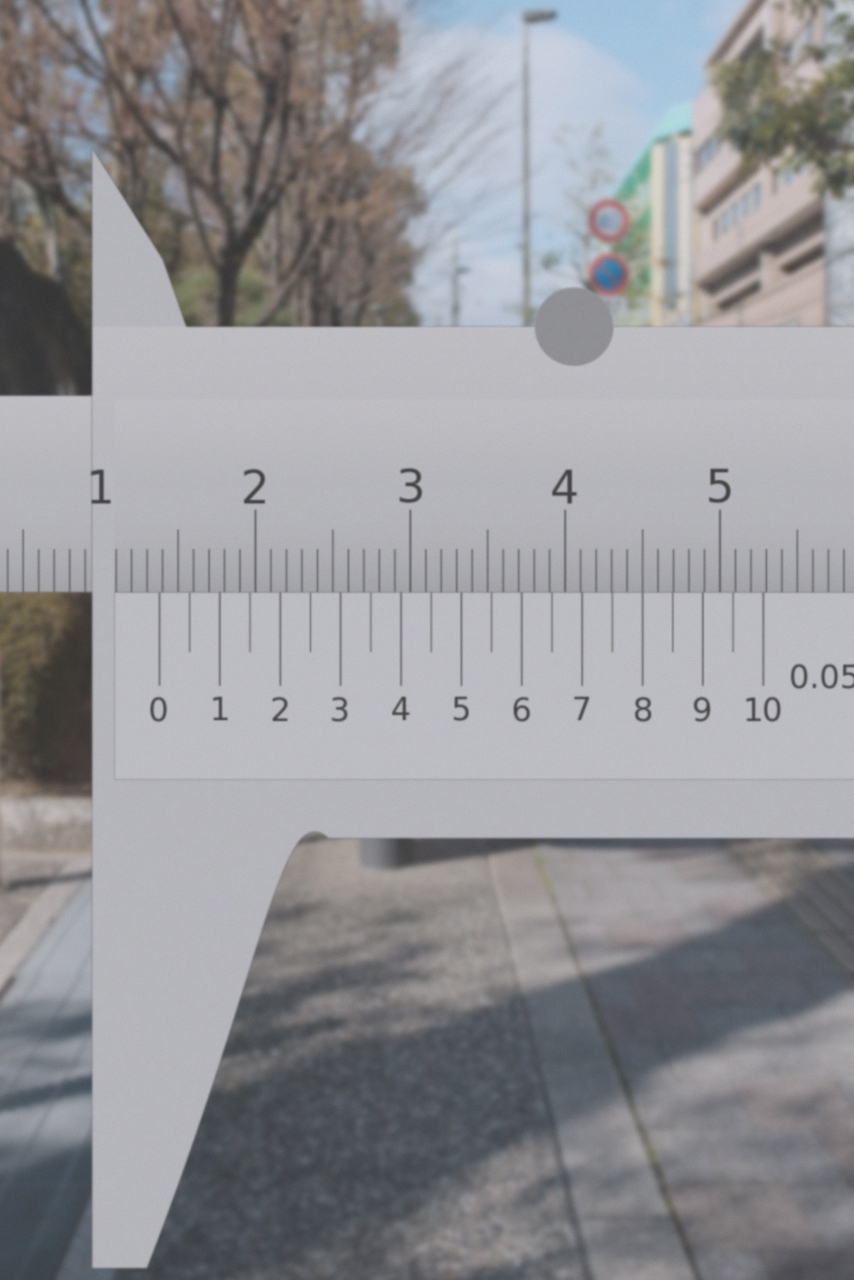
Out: value=13.8 unit=mm
